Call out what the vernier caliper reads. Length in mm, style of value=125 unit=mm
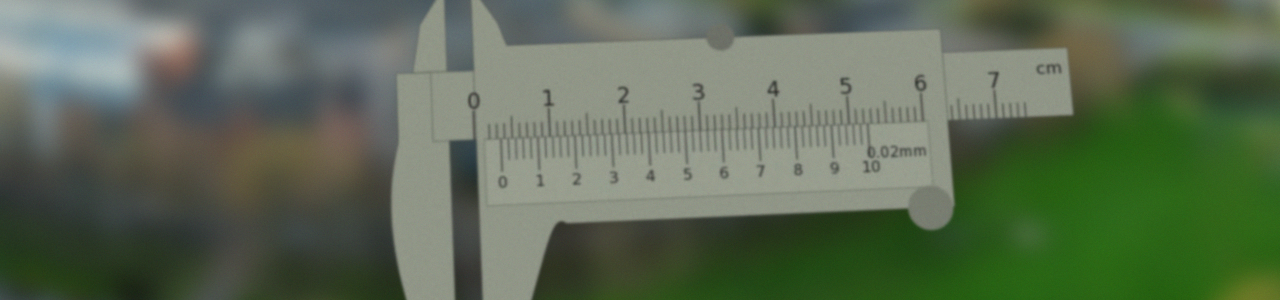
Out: value=3.5 unit=mm
